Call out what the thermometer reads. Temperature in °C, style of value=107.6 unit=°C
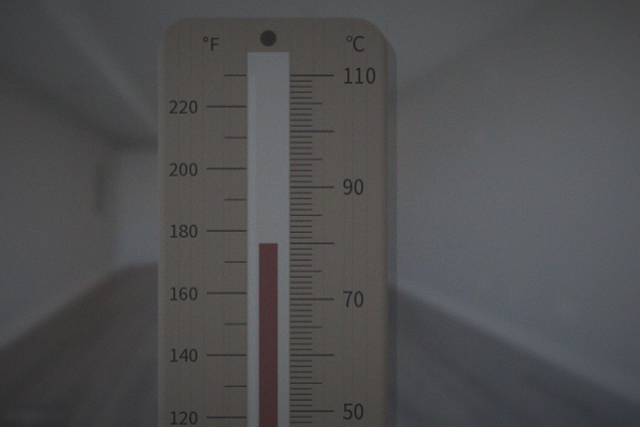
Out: value=80 unit=°C
